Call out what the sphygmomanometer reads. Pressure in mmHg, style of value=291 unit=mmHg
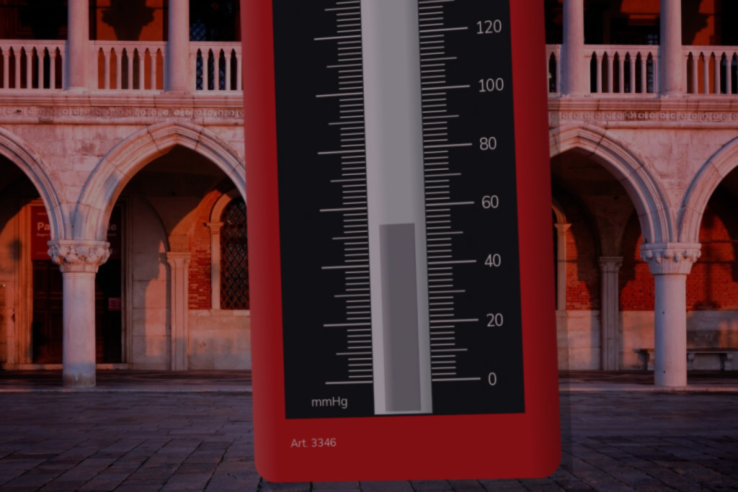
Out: value=54 unit=mmHg
